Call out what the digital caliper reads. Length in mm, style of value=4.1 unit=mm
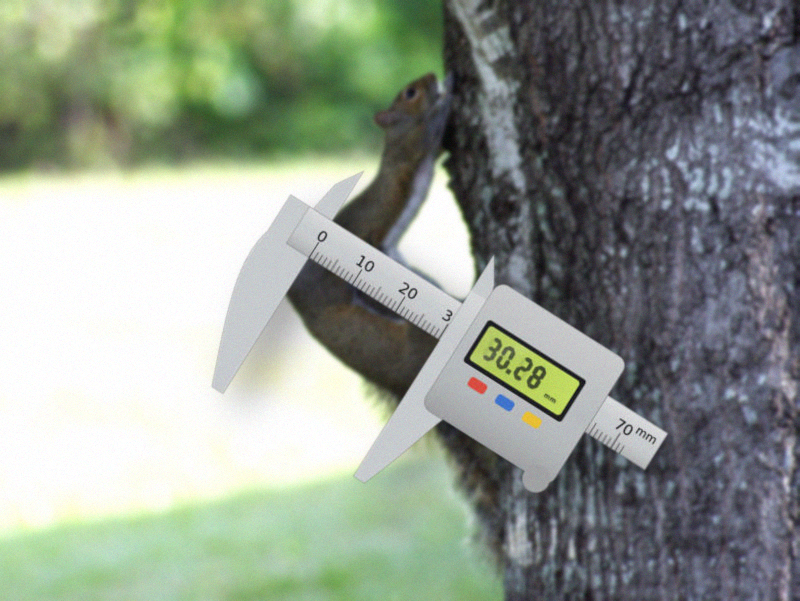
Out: value=30.28 unit=mm
